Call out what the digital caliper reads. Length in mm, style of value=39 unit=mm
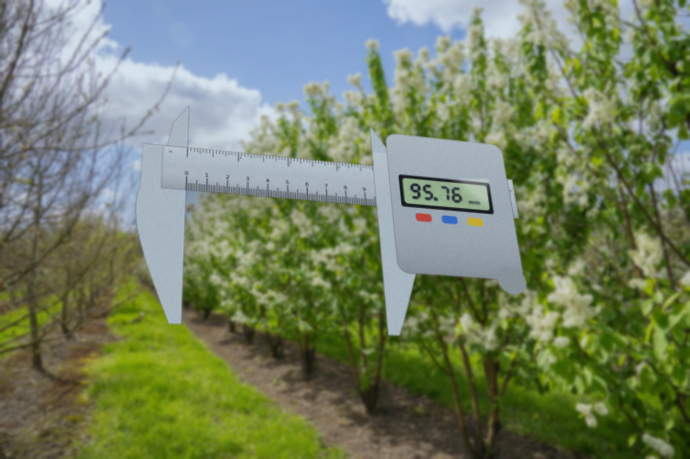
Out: value=95.76 unit=mm
